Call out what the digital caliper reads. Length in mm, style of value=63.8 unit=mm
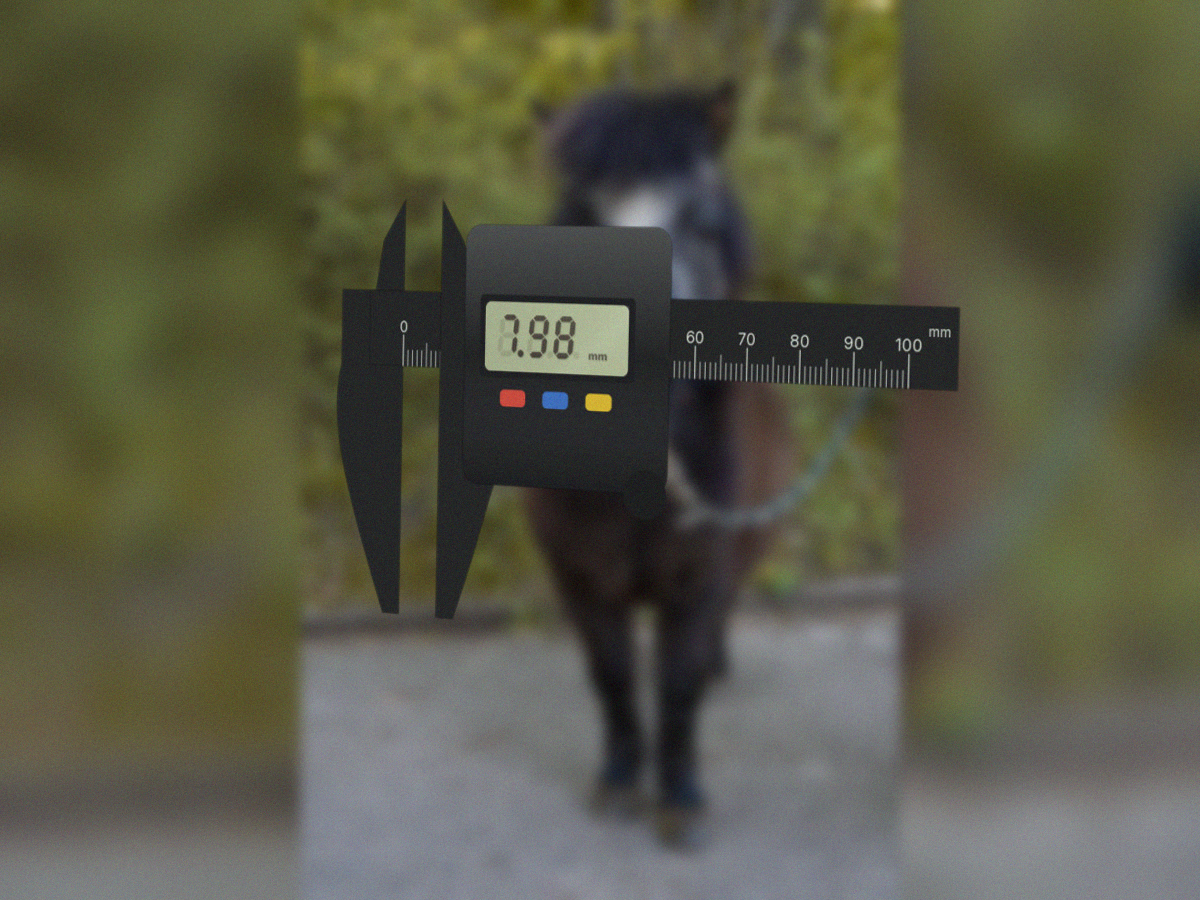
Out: value=7.98 unit=mm
